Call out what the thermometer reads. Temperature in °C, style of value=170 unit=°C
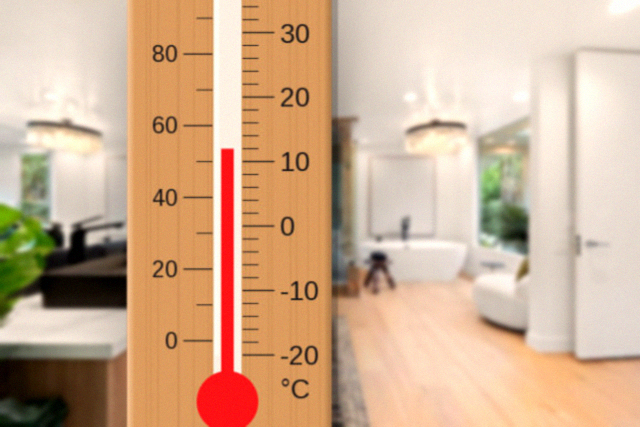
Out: value=12 unit=°C
